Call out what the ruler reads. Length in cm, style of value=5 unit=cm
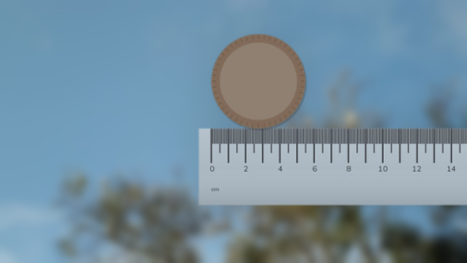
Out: value=5.5 unit=cm
